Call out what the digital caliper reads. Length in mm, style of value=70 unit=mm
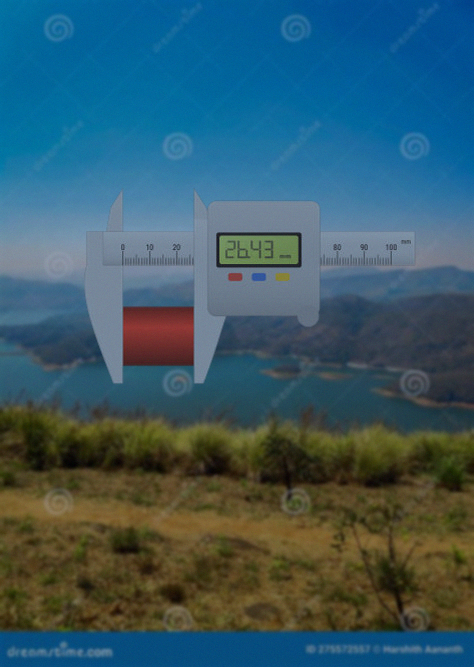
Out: value=26.43 unit=mm
